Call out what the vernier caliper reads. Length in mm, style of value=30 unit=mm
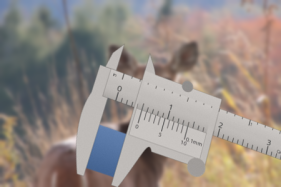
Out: value=5.0 unit=mm
